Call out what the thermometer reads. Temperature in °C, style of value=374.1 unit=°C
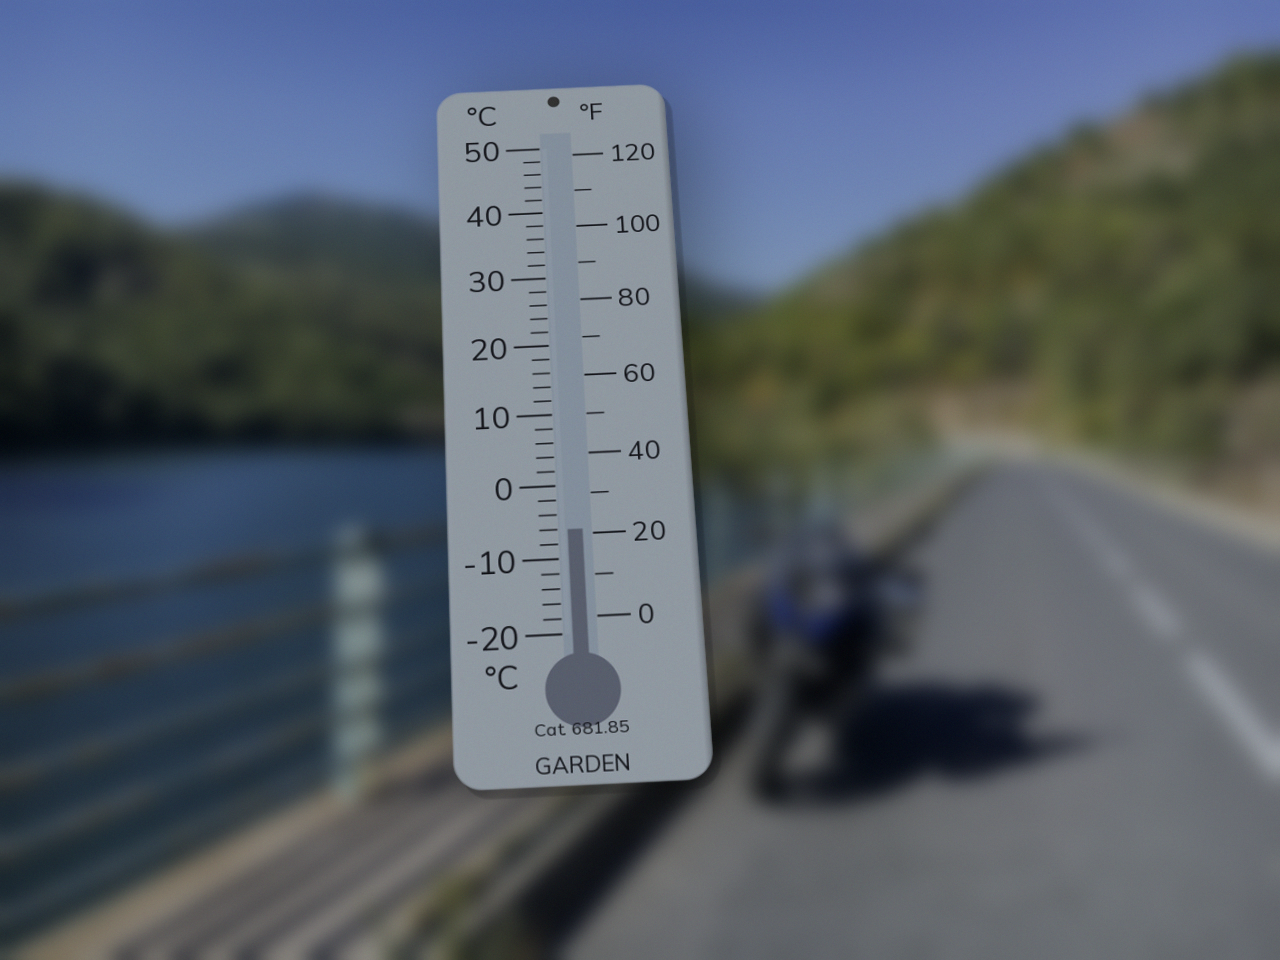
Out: value=-6 unit=°C
